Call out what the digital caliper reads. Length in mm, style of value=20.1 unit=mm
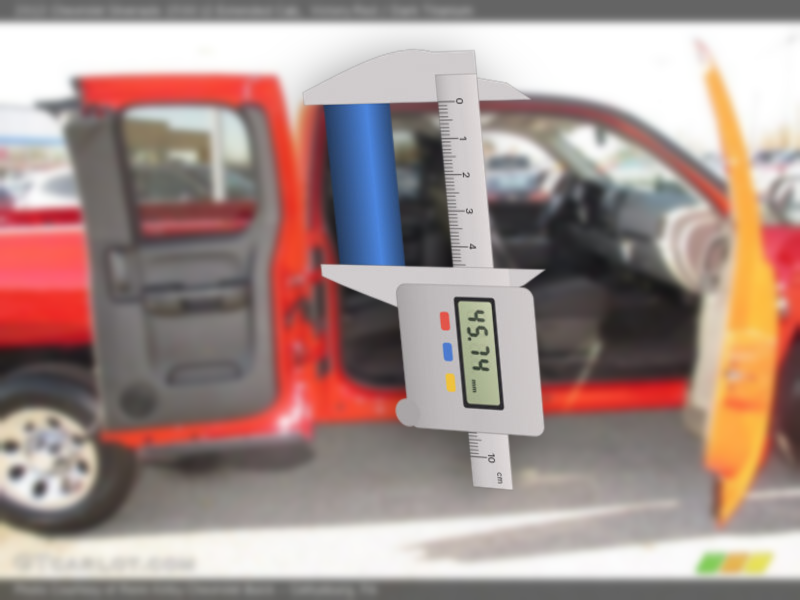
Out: value=45.74 unit=mm
